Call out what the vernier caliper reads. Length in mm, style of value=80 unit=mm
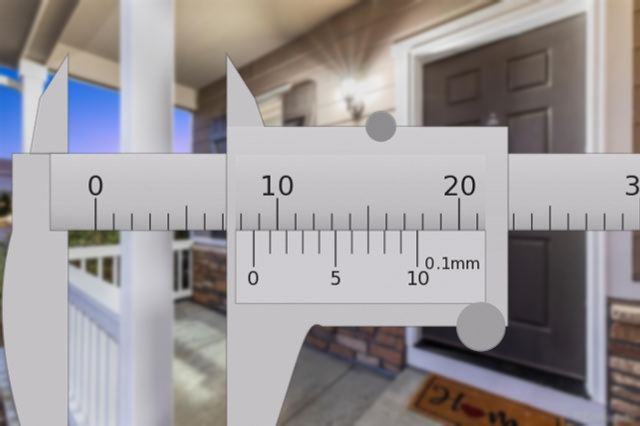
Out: value=8.7 unit=mm
